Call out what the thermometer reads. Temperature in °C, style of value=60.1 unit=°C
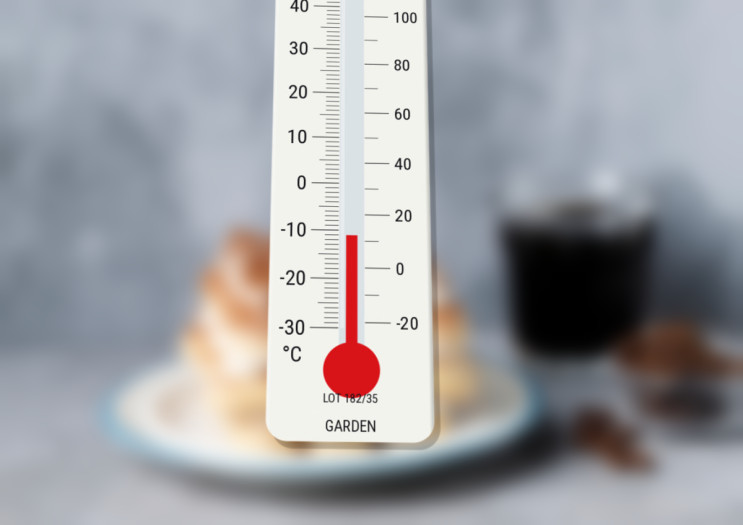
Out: value=-11 unit=°C
